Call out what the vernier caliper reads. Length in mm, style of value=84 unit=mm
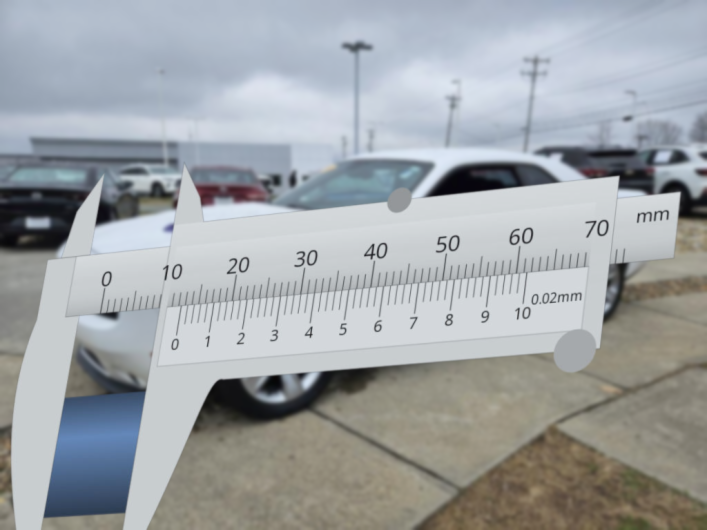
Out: value=12.4 unit=mm
